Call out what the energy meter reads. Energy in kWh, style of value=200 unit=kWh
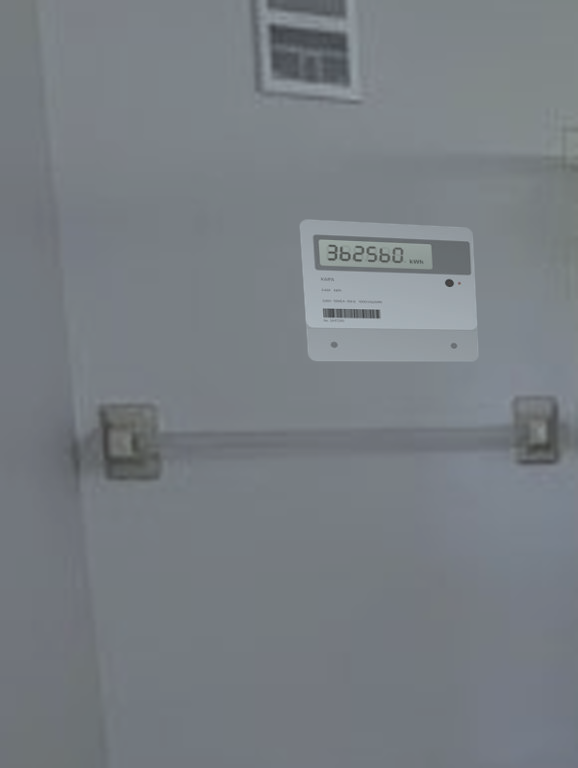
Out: value=362560 unit=kWh
